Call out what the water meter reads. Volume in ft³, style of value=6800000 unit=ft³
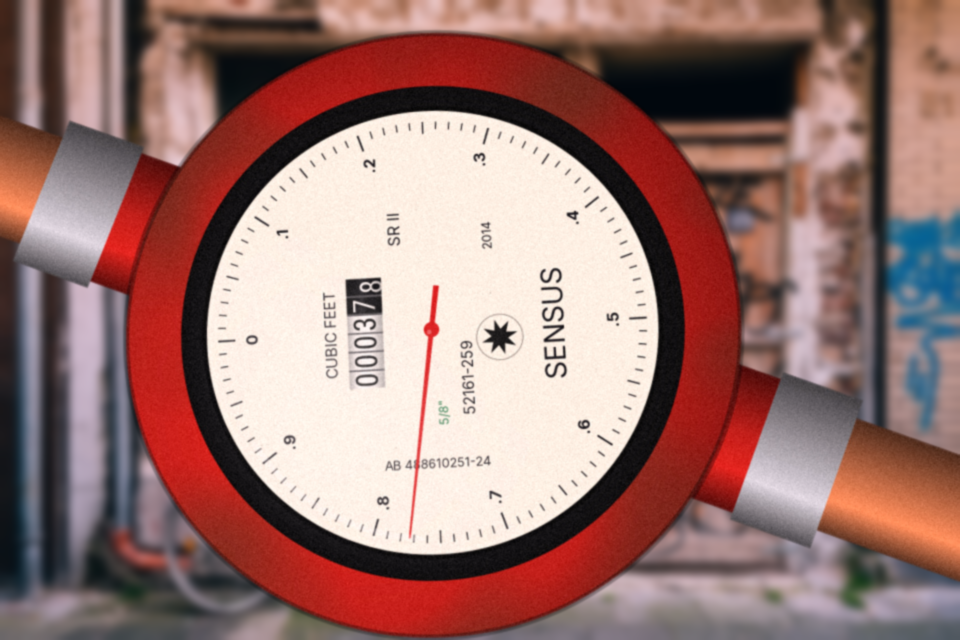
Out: value=377.77 unit=ft³
